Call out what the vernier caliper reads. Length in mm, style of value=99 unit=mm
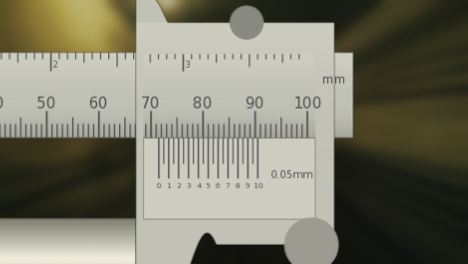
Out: value=71.5 unit=mm
